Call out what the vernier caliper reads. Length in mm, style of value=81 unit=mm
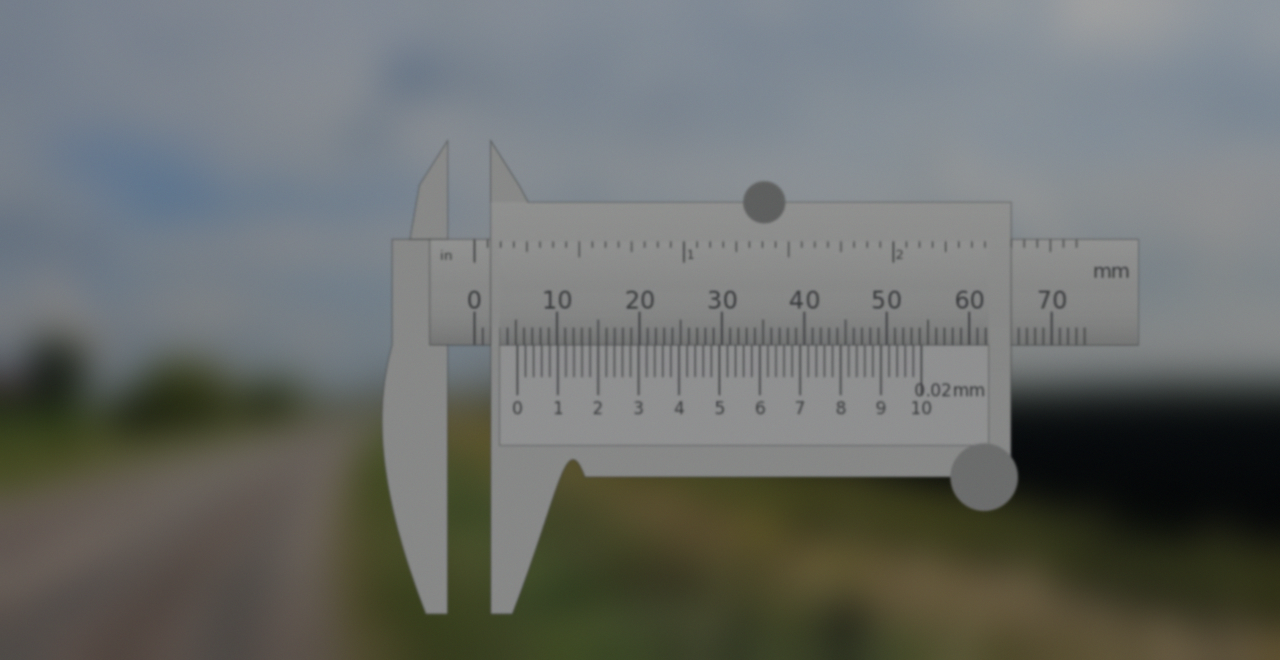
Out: value=5.2 unit=mm
